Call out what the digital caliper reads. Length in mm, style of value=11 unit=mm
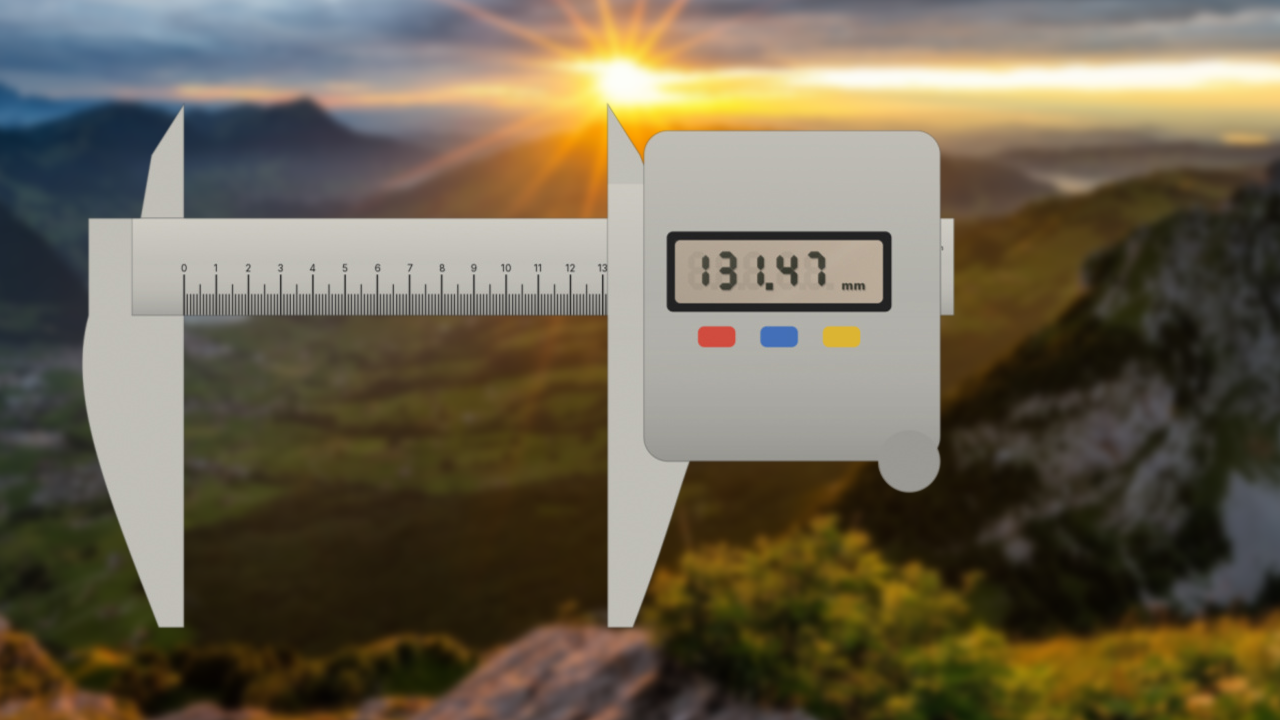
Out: value=131.47 unit=mm
